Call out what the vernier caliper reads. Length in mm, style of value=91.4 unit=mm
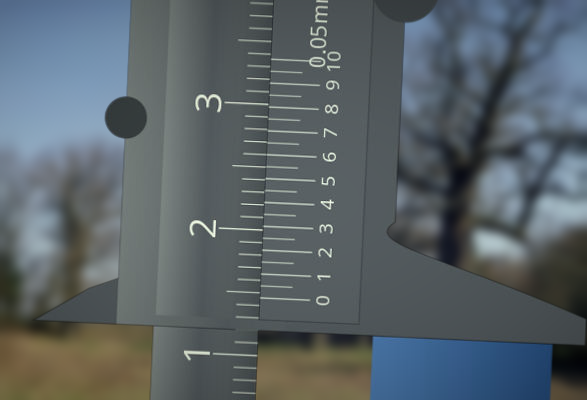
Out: value=14.6 unit=mm
